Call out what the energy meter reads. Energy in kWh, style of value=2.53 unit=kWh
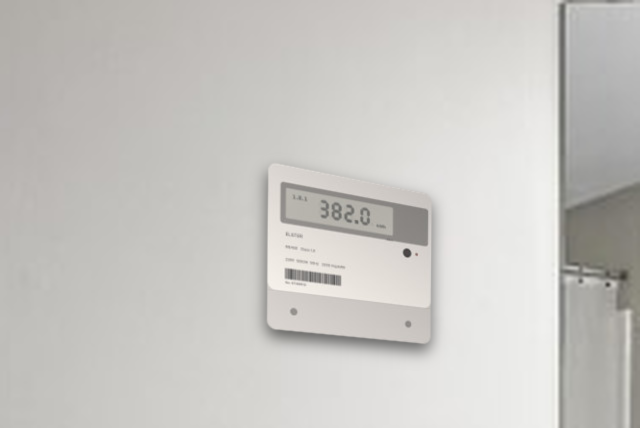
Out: value=382.0 unit=kWh
